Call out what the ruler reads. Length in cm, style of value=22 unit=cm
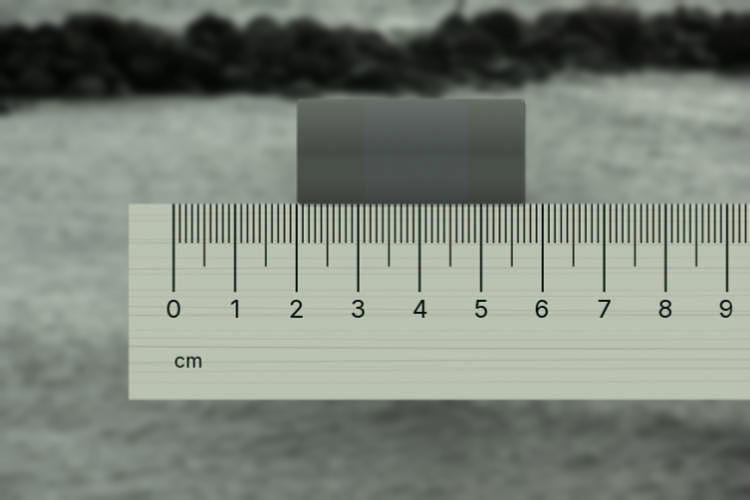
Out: value=3.7 unit=cm
